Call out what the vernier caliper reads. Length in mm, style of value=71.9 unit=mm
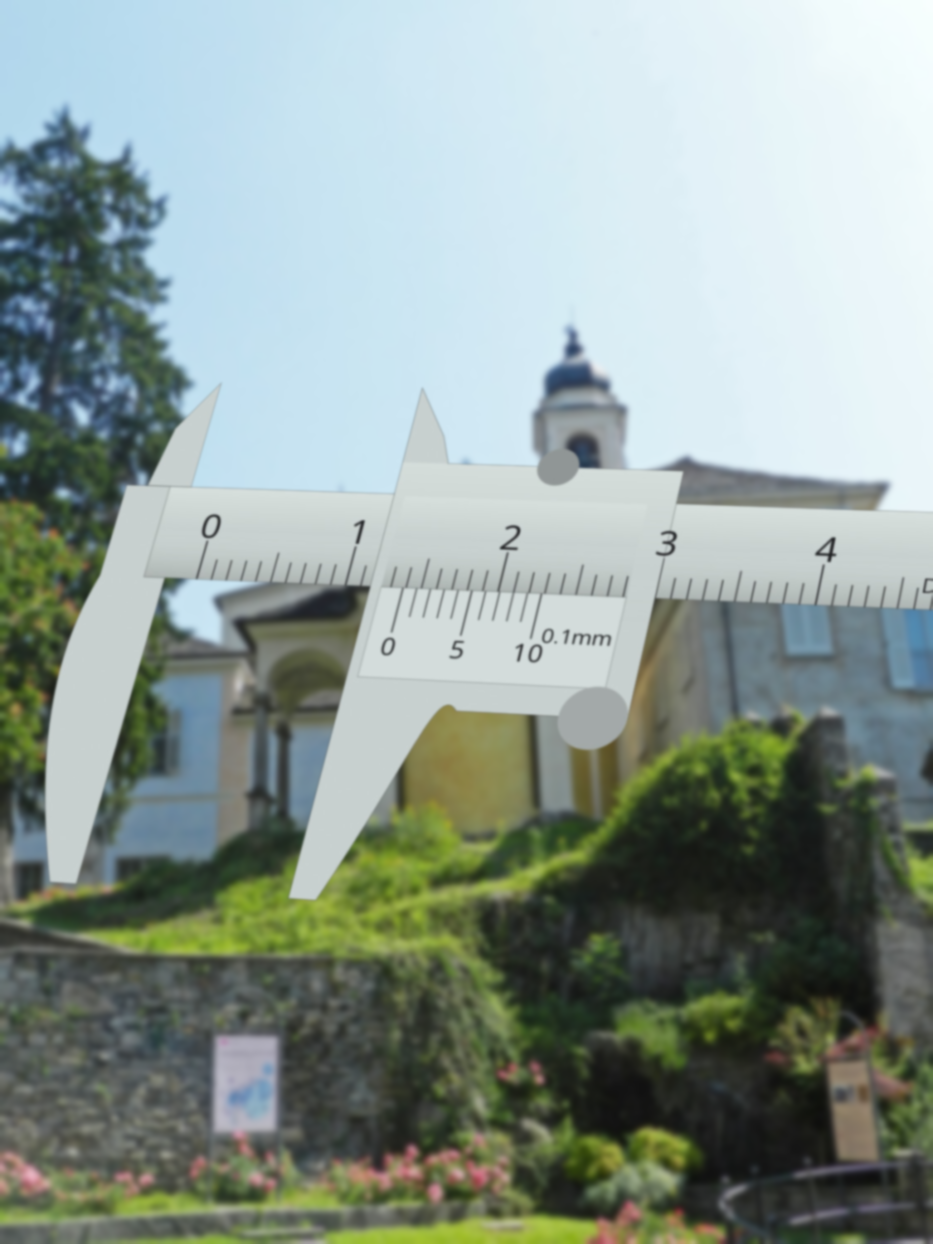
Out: value=13.8 unit=mm
